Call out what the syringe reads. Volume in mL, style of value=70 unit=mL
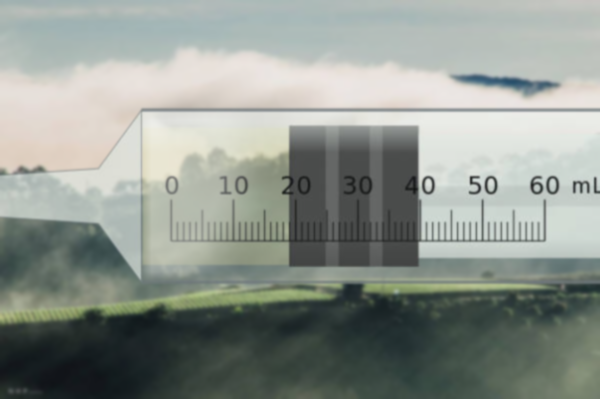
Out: value=19 unit=mL
